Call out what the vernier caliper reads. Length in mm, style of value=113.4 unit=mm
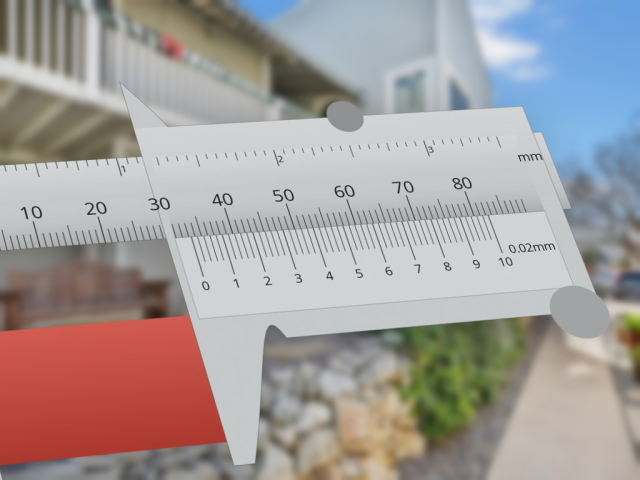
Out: value=33.4 unit=mm
